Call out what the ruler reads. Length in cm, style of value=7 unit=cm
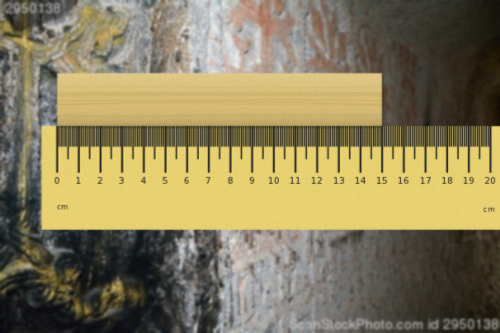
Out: value=15 unit=cm
